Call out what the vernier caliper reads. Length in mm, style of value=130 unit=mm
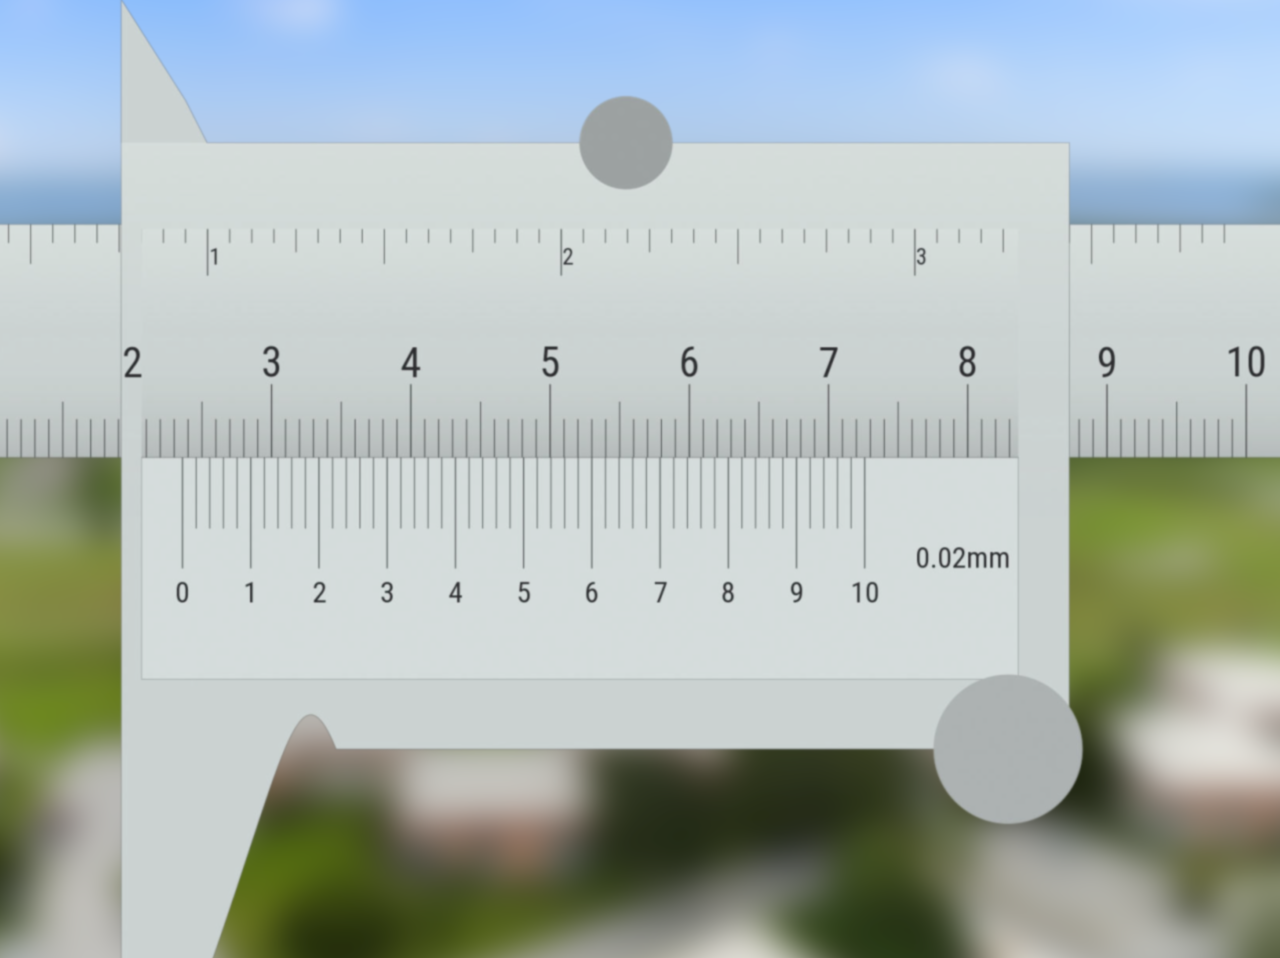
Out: value=23.6 unit=mm
